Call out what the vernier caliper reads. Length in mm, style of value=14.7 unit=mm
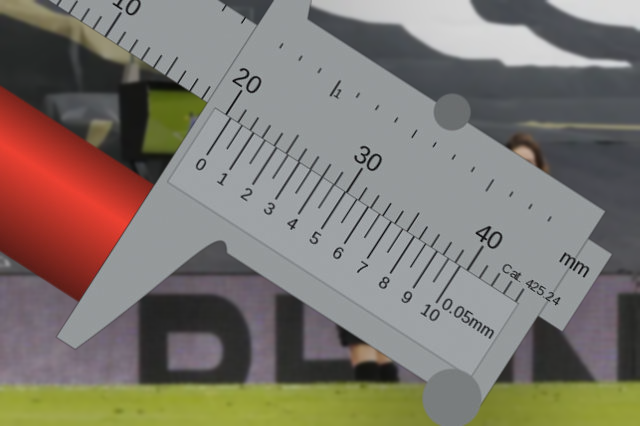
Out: value=20.4 unit=mm
